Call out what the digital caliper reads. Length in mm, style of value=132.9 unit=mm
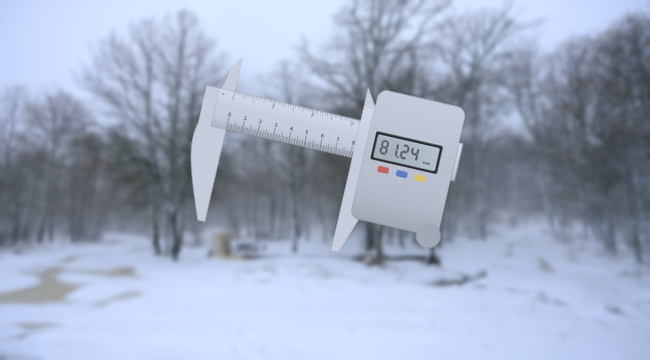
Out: value=81.24 unit=mm
